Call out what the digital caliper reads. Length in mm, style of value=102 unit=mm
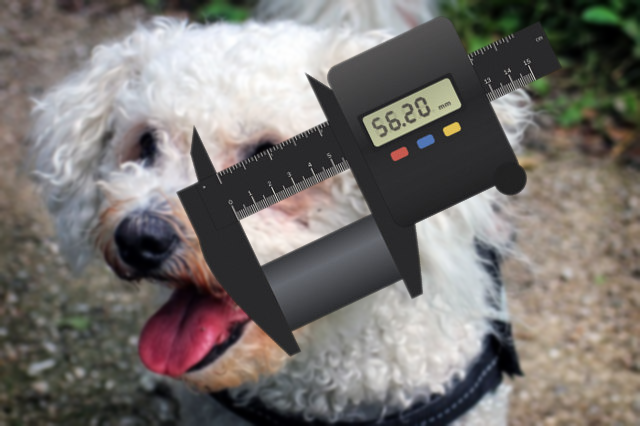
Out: value=56.20 unit=mm
